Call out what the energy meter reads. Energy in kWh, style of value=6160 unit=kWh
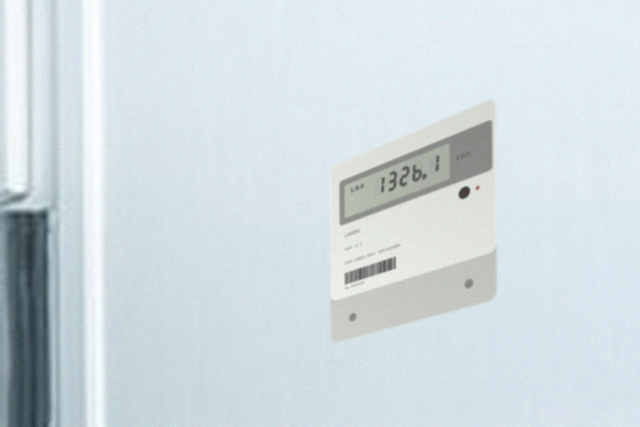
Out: value=1326.1 unit=kWh
